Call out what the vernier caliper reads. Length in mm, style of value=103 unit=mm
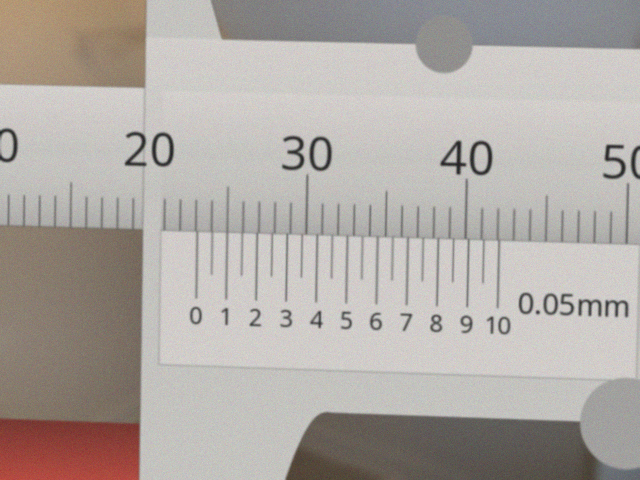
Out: value=23.1 unit=mm
